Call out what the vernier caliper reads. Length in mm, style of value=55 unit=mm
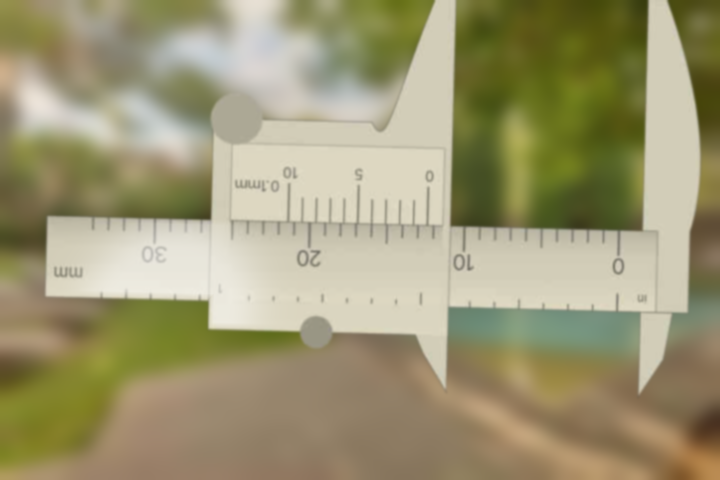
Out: value=12.4 unit=mm
